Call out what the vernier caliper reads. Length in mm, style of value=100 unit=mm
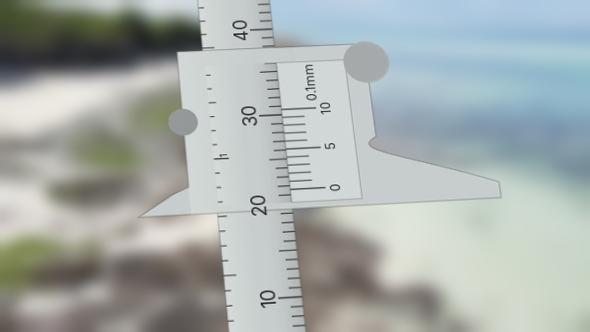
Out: value=21.6 unit=mm
